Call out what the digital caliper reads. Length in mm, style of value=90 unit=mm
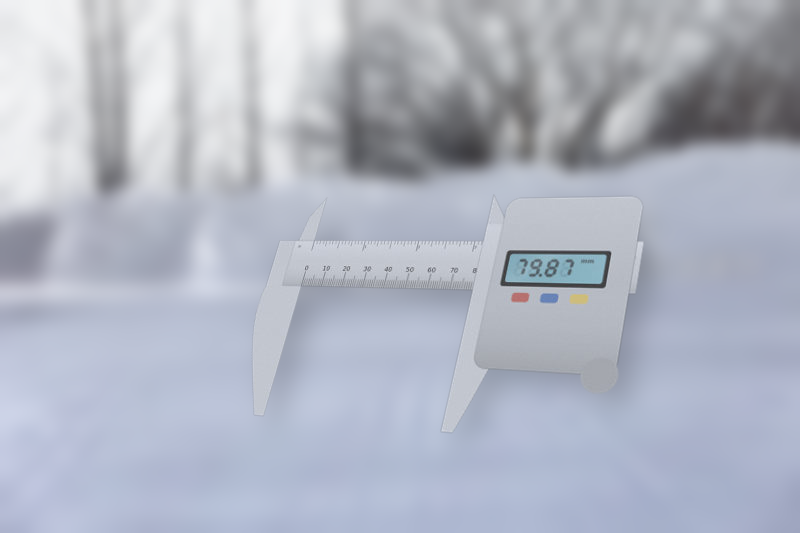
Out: value=79.87 unit=mm
